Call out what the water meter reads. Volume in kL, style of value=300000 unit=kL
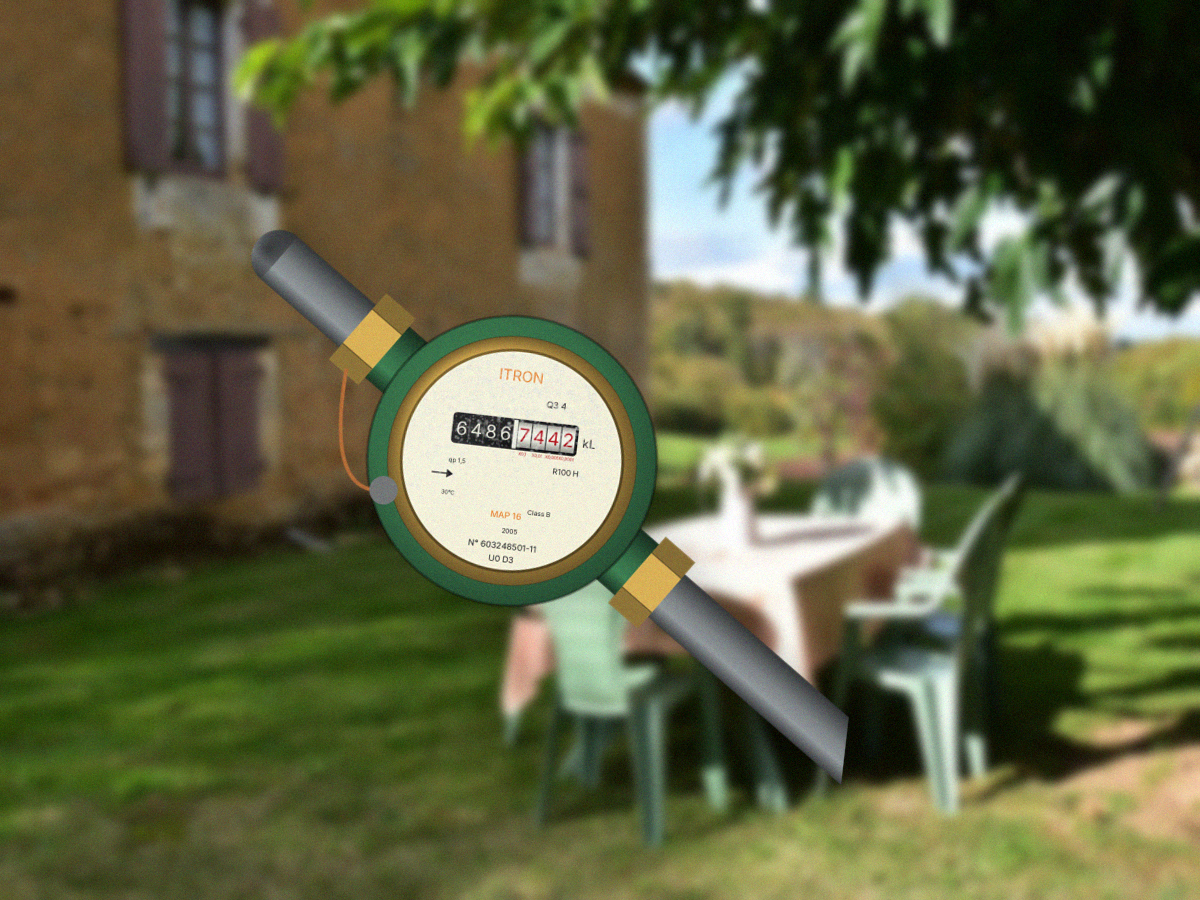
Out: value=6486.7442 unit=kL
